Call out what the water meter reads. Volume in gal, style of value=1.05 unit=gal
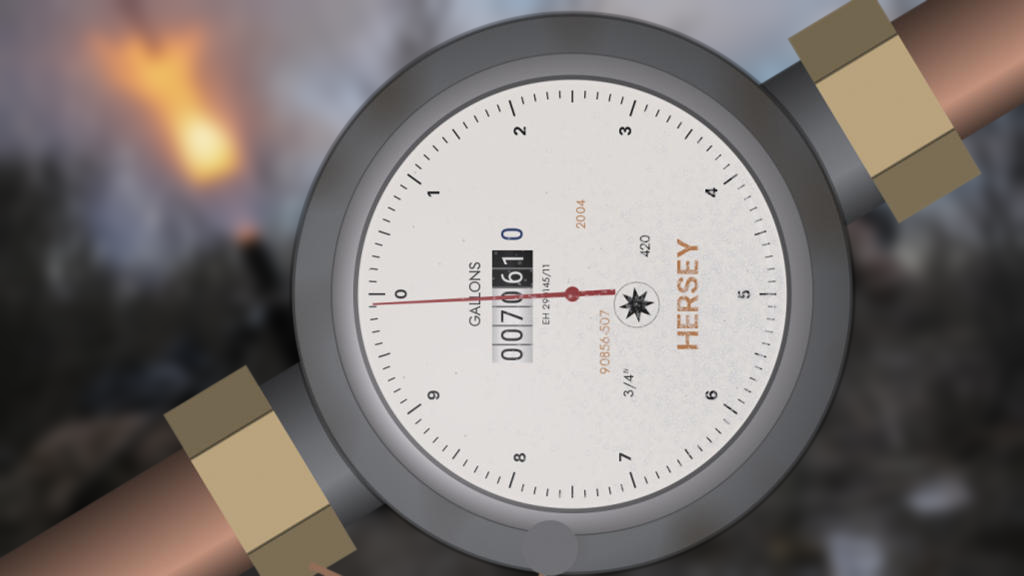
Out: value=70609.9 unit=gal
